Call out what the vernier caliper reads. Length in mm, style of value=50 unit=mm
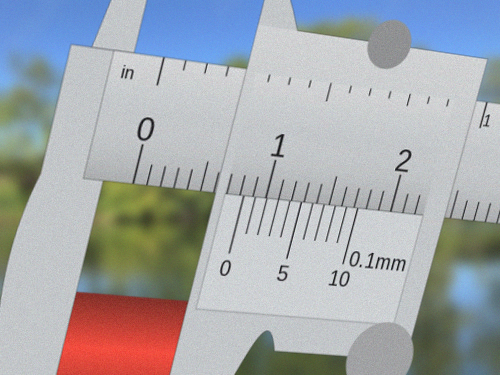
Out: value=8.3 unit=mm
